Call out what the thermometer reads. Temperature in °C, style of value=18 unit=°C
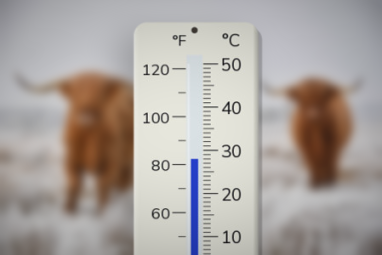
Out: value=28 unit=°C
